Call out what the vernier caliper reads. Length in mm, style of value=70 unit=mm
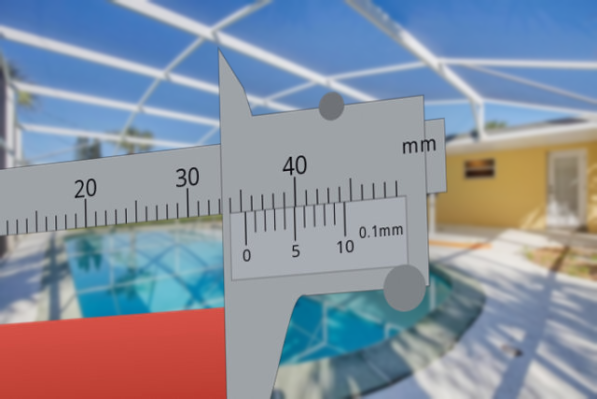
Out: value=35.4 unit=mm
